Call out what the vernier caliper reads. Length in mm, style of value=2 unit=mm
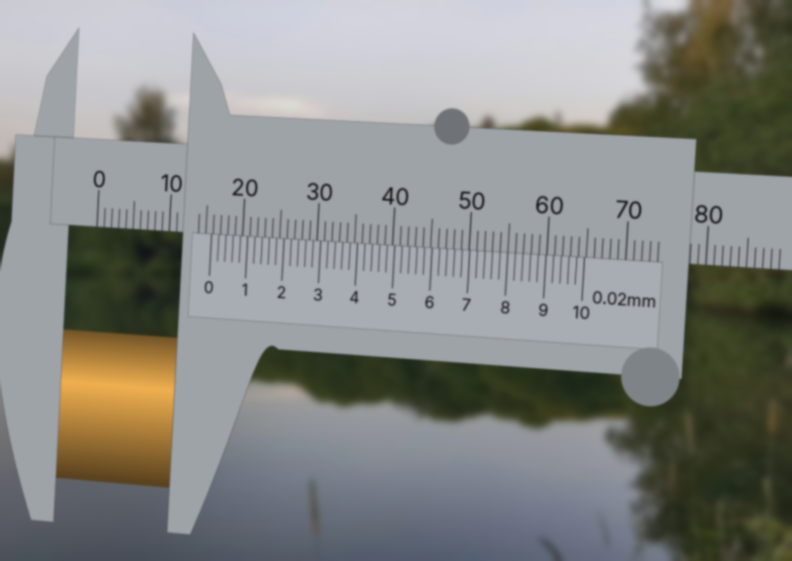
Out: value=15.8 unit=mm
